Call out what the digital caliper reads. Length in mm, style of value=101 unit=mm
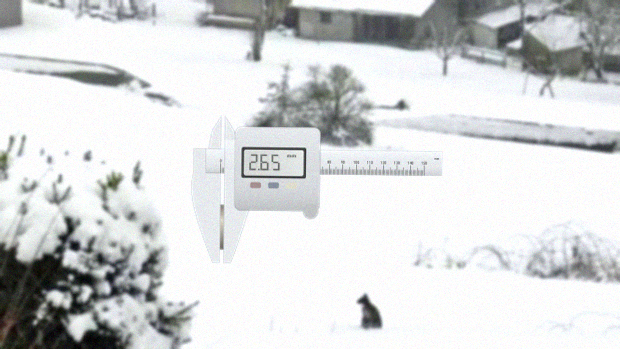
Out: value=2.65 unit=mm
